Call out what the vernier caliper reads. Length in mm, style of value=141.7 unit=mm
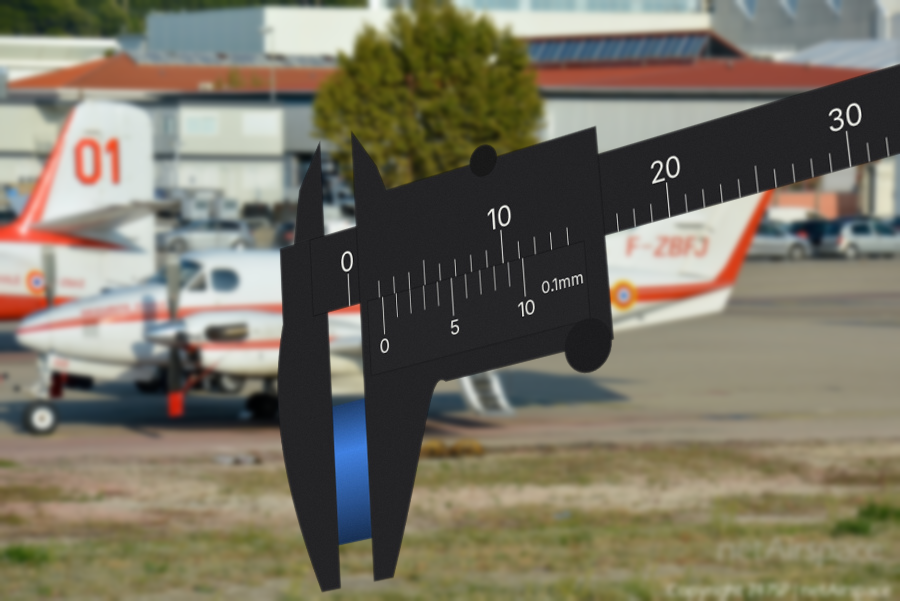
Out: value=2.2 unit=mm
